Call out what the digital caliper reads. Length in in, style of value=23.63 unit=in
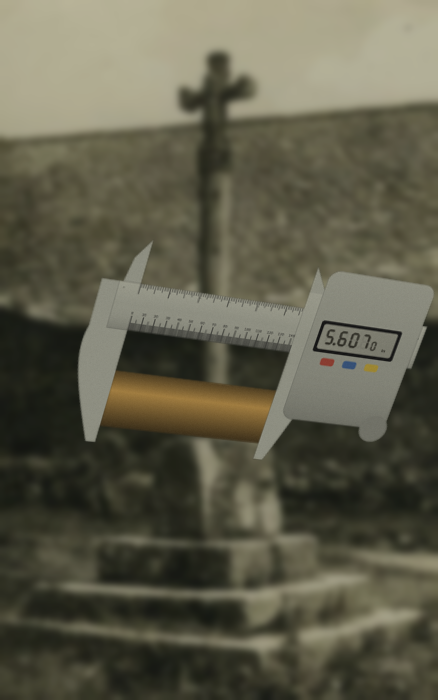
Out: value=5.6070 unit=in
